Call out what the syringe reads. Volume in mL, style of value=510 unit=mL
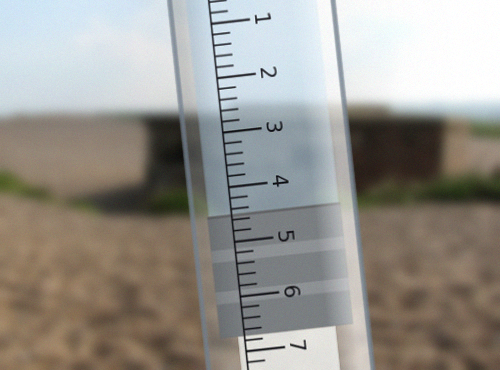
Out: value=4.5 unit=mL
